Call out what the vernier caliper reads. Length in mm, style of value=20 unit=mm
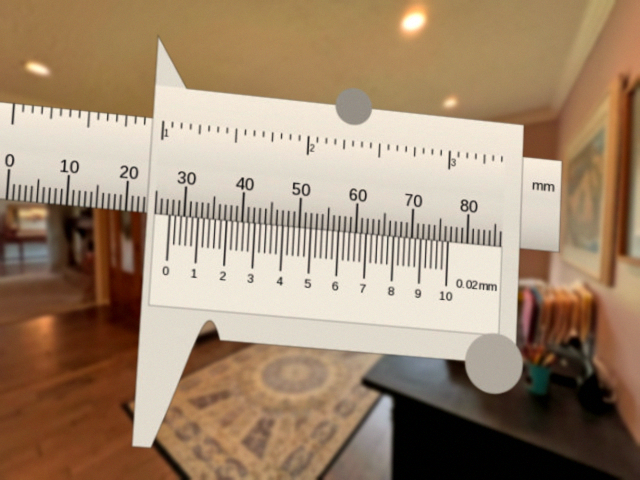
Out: value=27.5 unit=mm
